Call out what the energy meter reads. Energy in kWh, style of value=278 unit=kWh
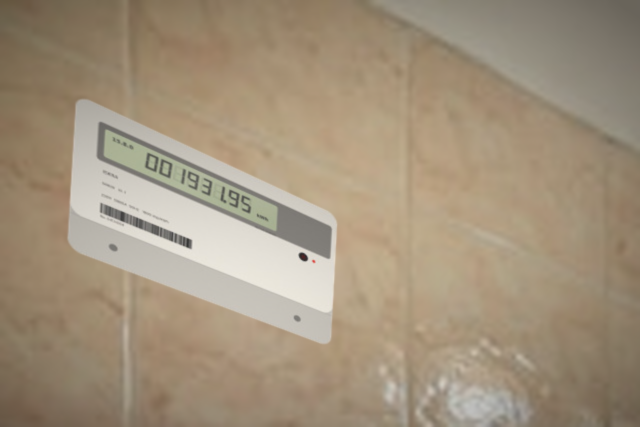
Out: value=1931.95 unit=kWh
